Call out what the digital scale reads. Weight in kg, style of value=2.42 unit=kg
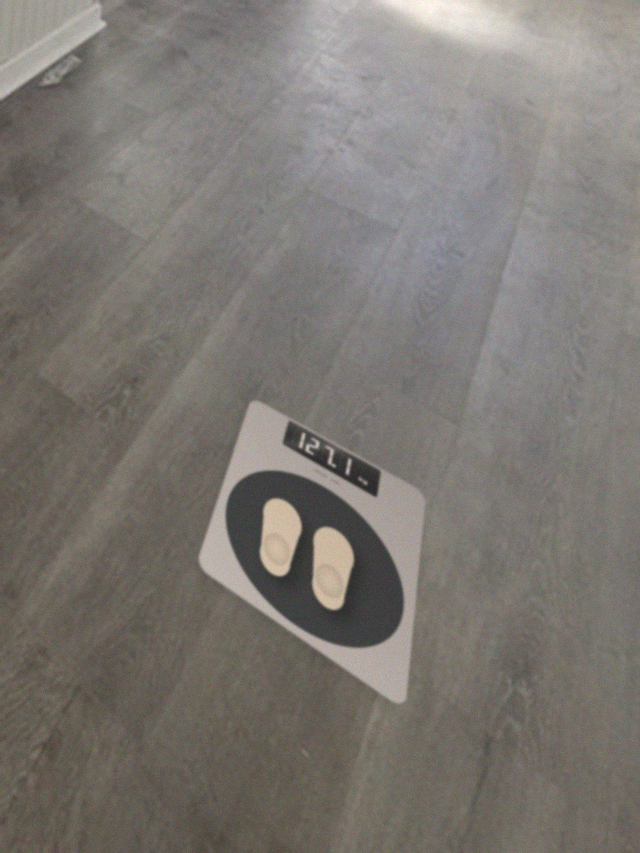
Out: value=127.1 unit=kg
